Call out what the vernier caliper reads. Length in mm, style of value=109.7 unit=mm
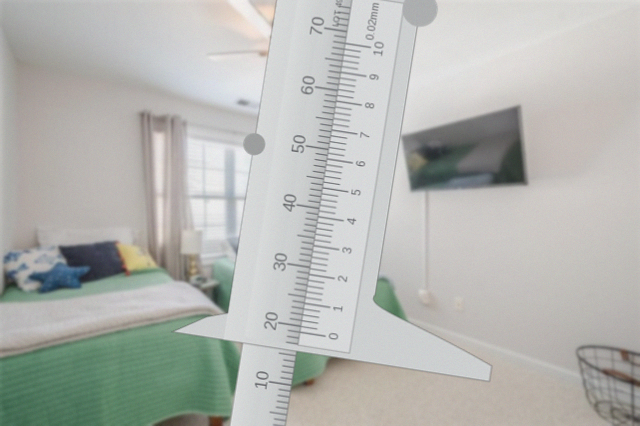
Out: value=19.0 unit=mm
